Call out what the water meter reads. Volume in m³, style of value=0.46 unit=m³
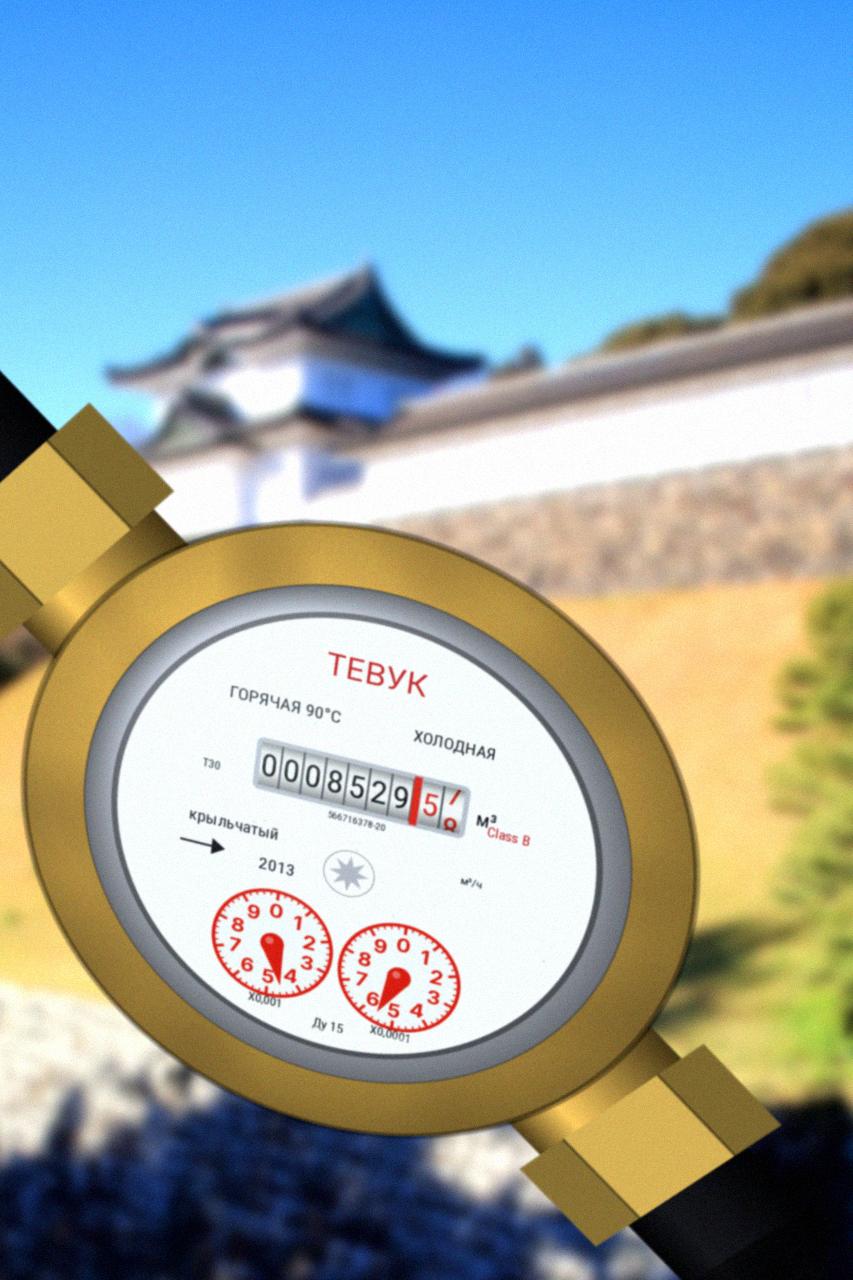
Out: value=8529.5745 unit=m³
